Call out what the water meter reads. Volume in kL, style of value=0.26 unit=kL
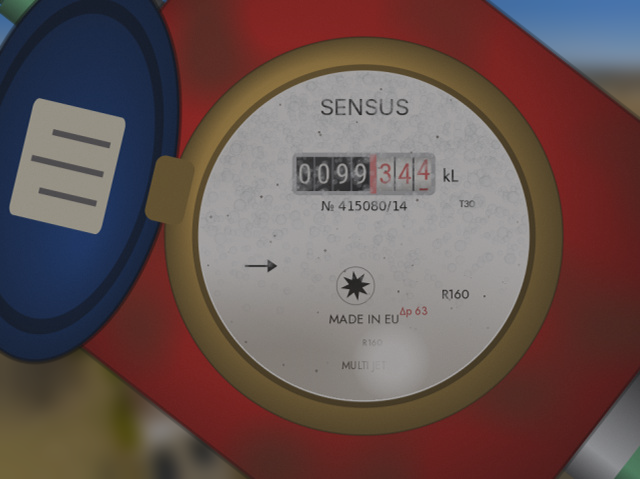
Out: value=99.344 unit=kL
